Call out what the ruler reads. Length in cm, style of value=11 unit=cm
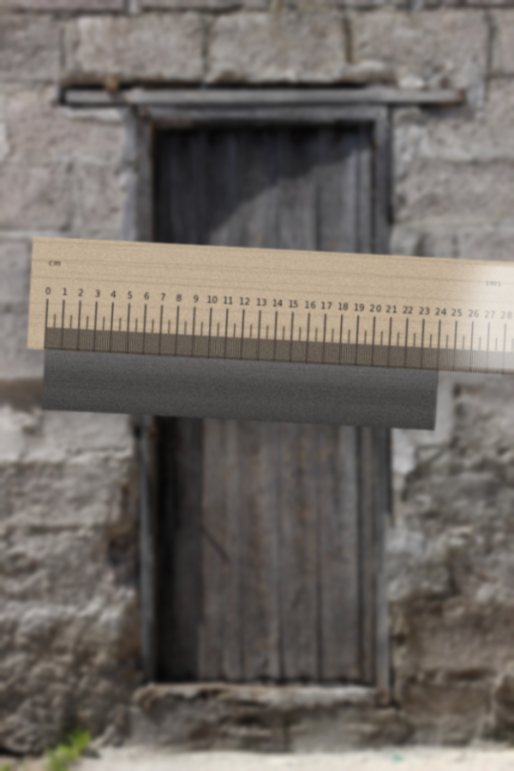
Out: value=24 unit=cm
